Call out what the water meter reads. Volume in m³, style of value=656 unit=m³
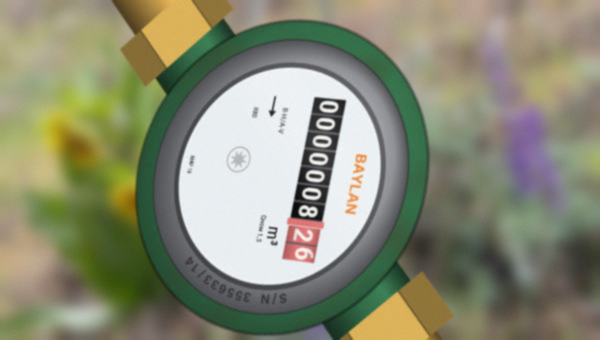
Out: value=8.26 unit=m³
